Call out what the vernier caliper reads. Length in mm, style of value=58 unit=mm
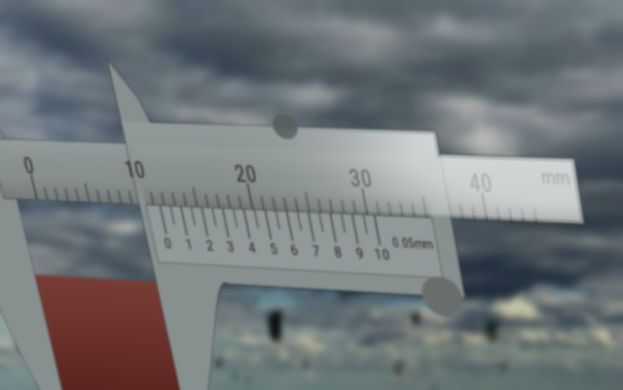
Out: value=11.6 unit=mm
